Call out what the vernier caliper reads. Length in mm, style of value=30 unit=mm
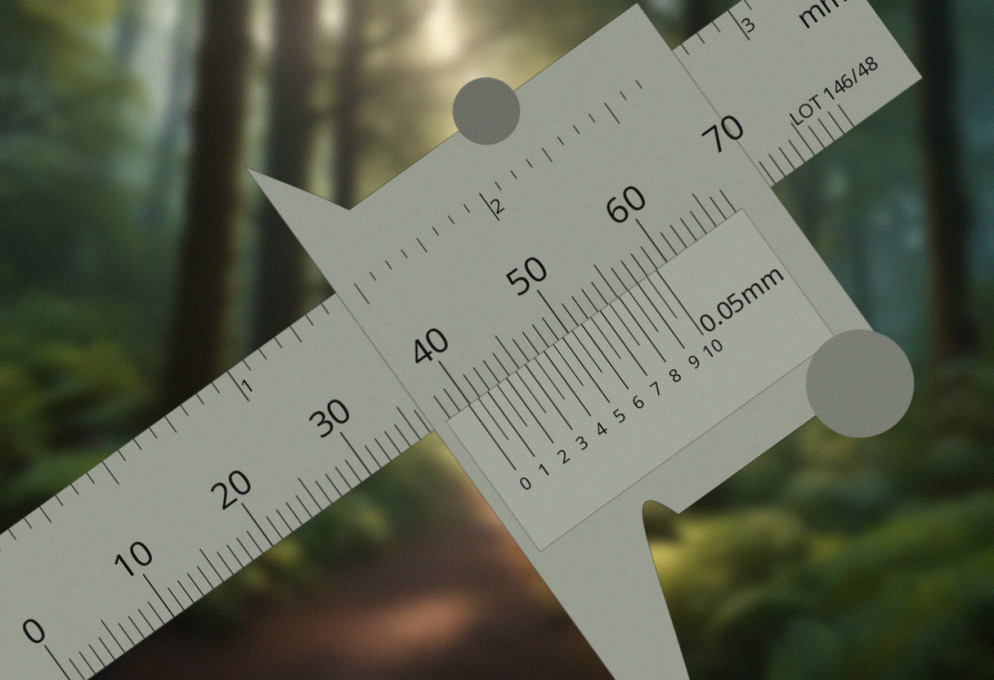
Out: value=39.9 unit=mm
